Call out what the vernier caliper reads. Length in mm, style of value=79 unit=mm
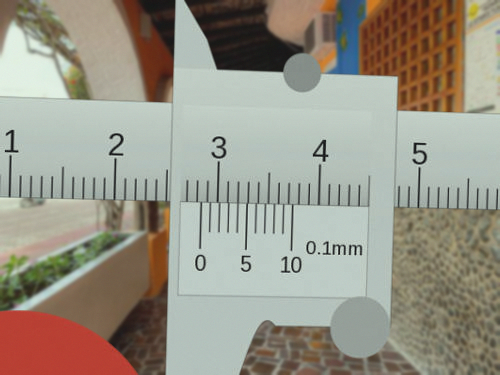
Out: value=28.4 unit=mm
